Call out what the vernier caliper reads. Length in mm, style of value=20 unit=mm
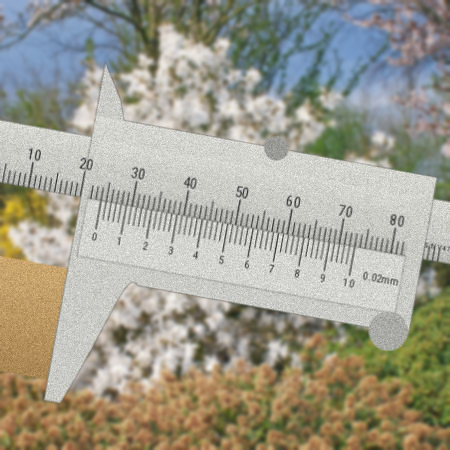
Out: value=24.0 unit=mm
